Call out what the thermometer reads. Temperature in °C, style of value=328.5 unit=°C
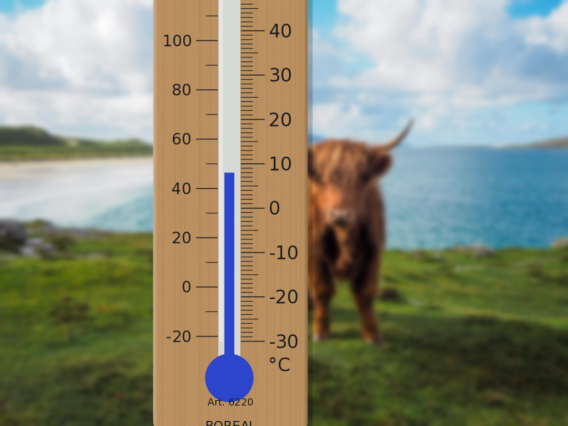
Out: value=8 unit=°C
